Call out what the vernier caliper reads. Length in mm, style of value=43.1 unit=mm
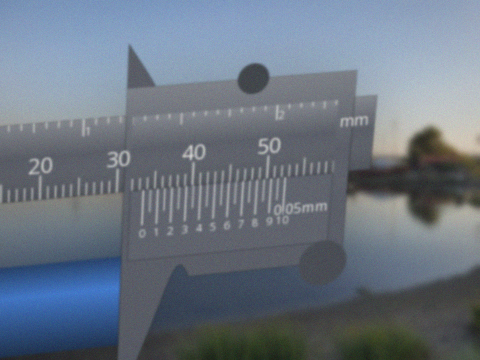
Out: value=33.5 unit=mm
